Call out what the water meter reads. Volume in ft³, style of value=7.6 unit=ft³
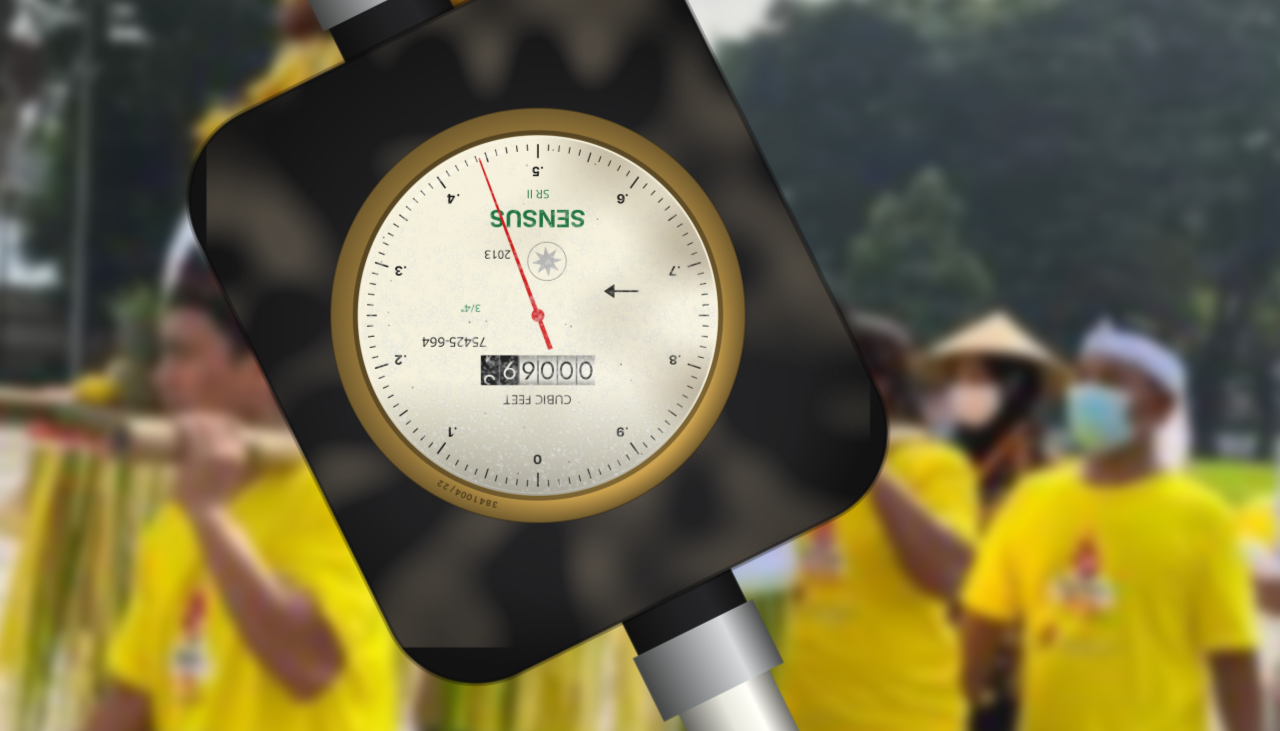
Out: value=693.44 unit=ft³
